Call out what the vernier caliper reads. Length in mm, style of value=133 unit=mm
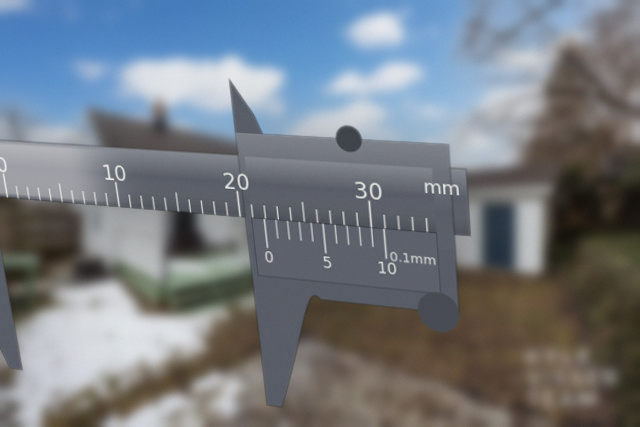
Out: value=21.9 unit=mm
